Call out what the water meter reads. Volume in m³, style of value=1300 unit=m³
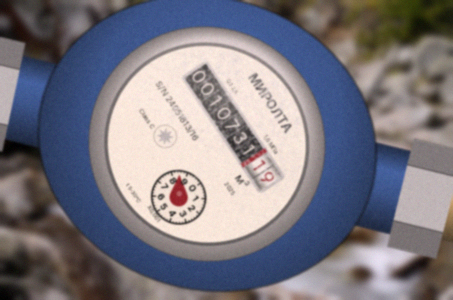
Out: value=10731.198 unit=m³
